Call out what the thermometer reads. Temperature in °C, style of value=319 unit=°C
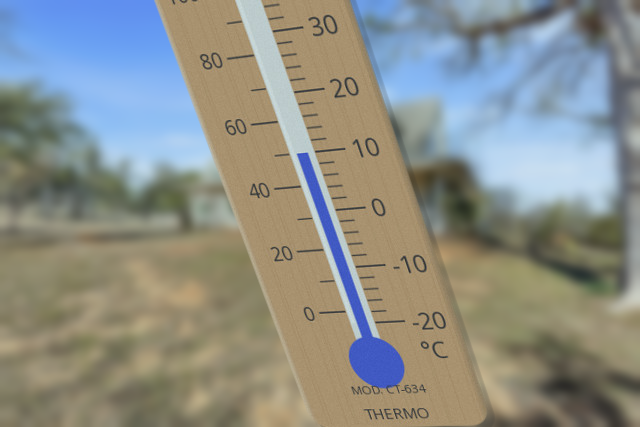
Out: value=10 unit=°C
